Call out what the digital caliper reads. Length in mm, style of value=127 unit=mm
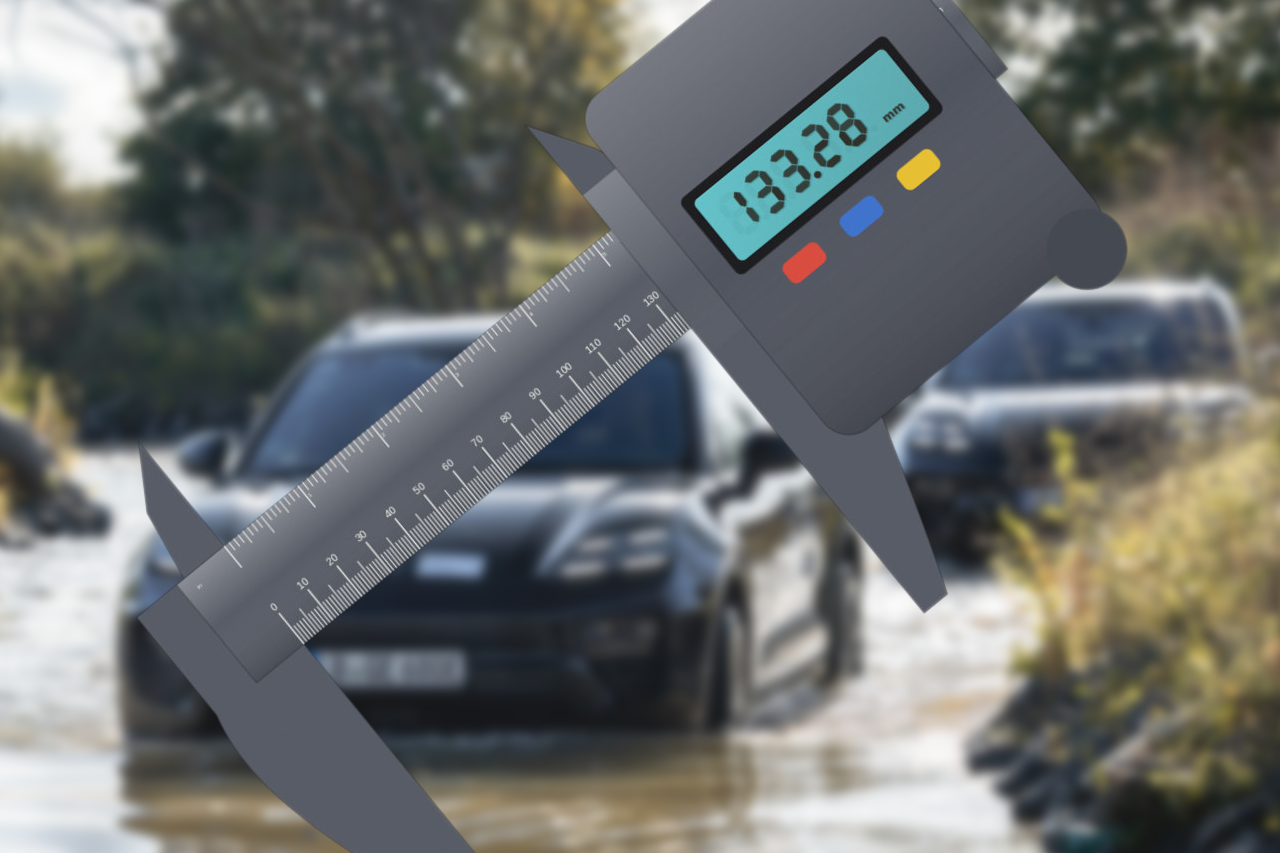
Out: value=133.28 unit=mm
